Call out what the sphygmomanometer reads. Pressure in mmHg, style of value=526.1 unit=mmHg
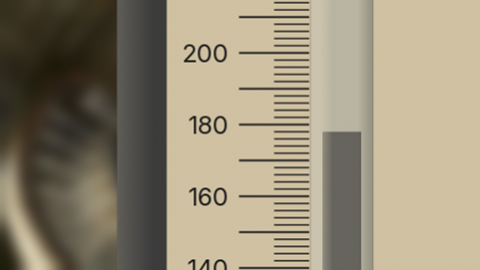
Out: value=178 unit=mmHg
